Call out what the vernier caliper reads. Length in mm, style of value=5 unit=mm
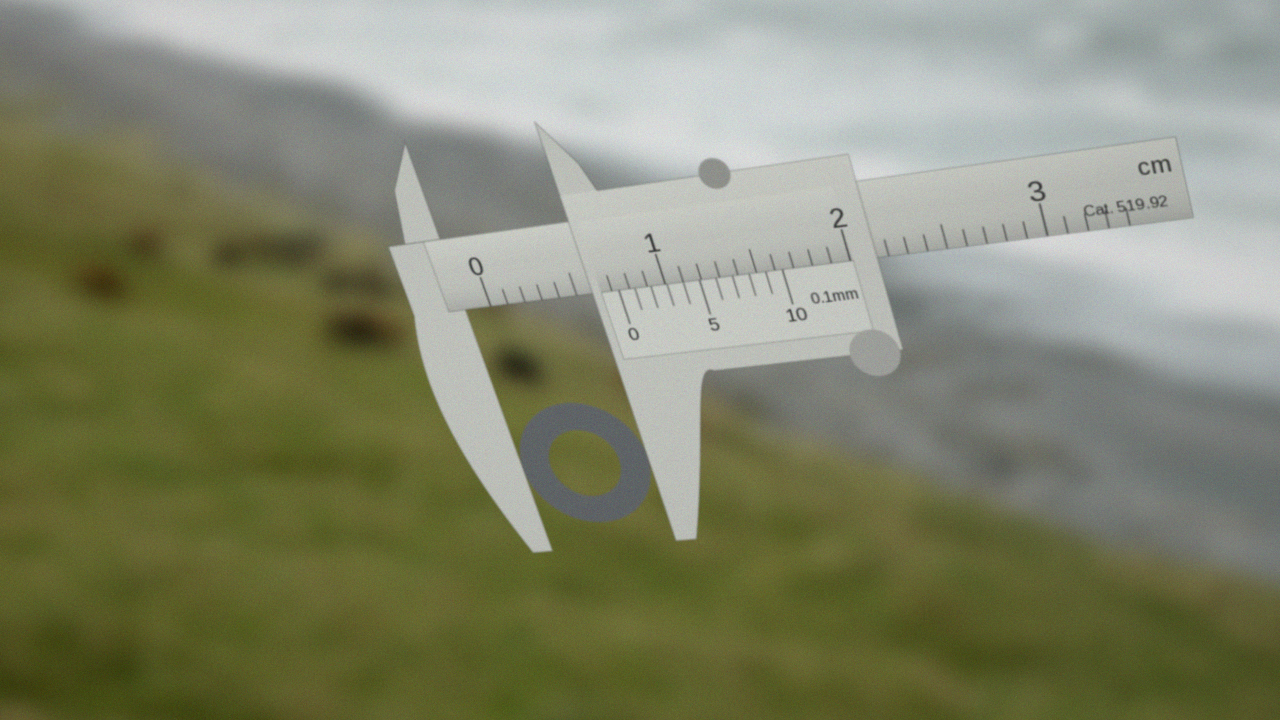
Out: value=7.4 unit=mm
